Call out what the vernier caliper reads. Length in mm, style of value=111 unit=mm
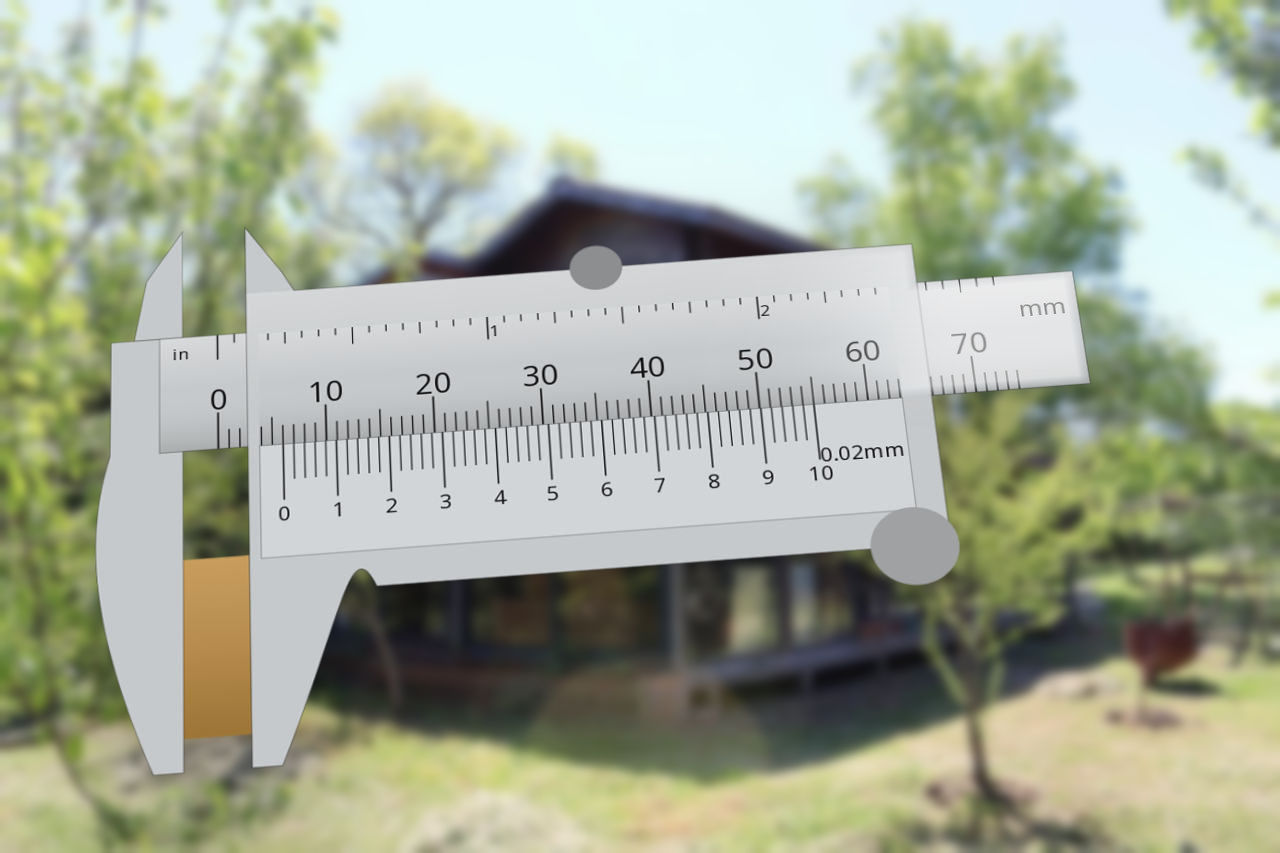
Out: value=6.0 unit=mm
